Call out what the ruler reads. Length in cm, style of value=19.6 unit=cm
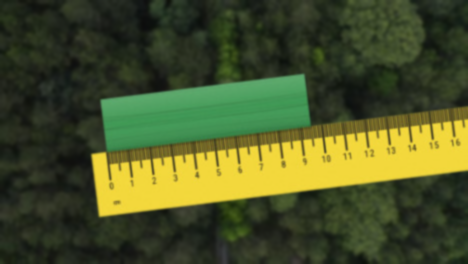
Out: value=9.5 unit=cm
